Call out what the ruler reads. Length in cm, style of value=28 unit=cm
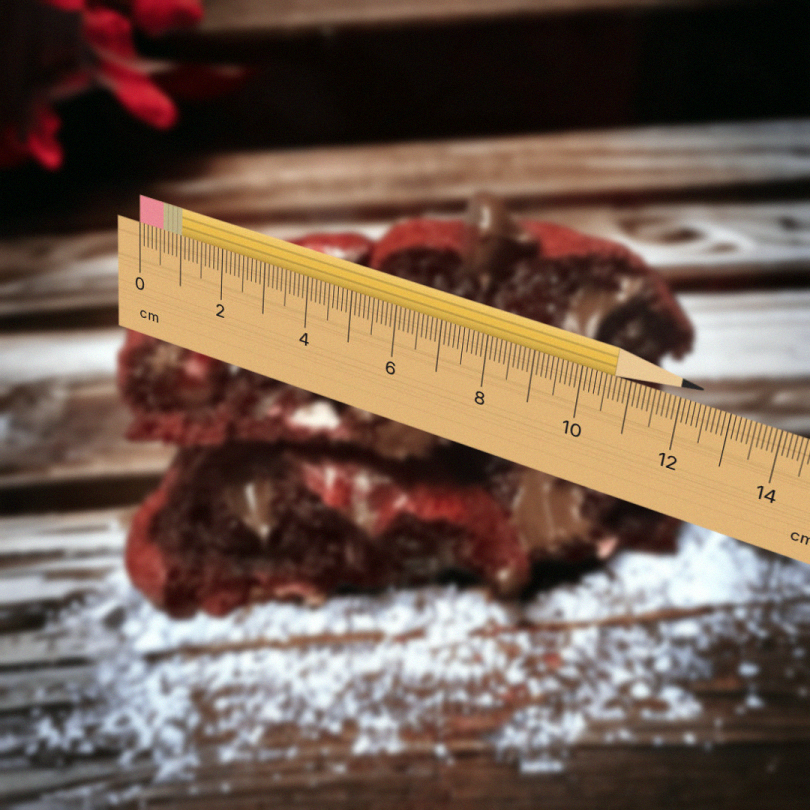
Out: value=12.4 unit=cm
